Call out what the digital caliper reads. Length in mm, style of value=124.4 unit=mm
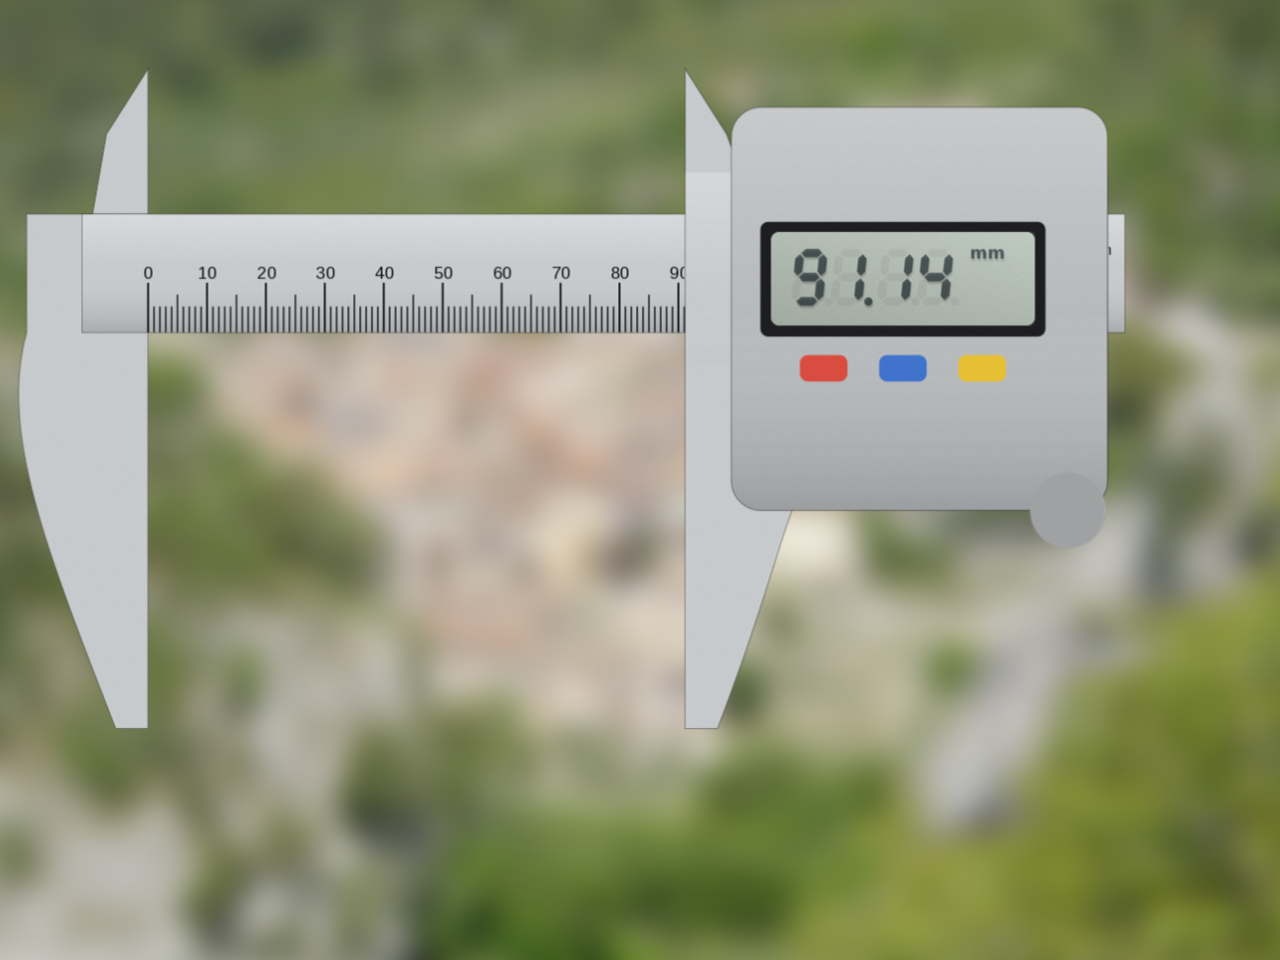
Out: value=91.14 unit=mm
